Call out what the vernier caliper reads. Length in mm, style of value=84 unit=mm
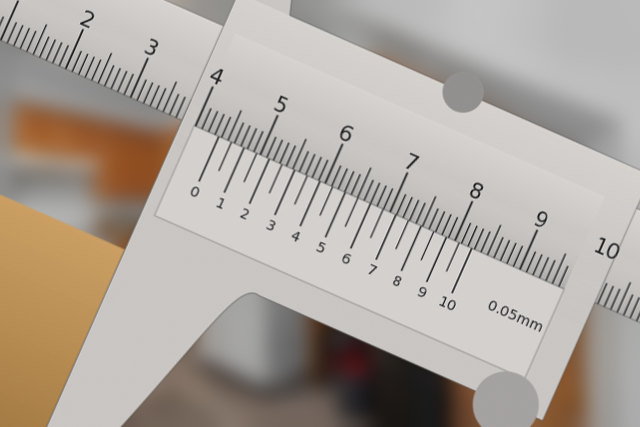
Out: value=43.6 unit=mm
